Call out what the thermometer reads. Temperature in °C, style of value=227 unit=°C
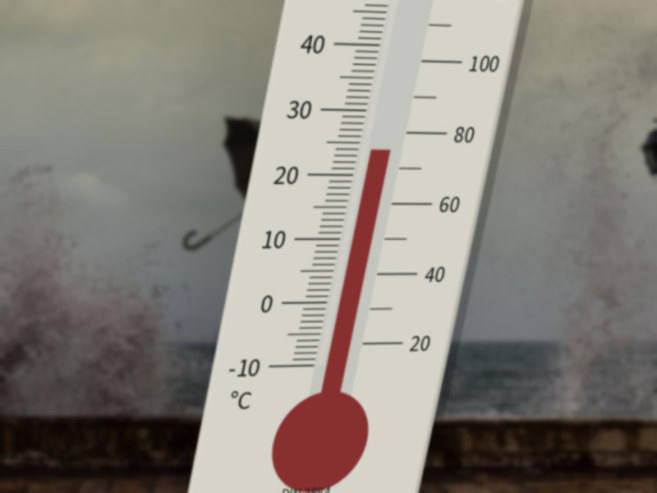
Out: value=24 unit=°C
